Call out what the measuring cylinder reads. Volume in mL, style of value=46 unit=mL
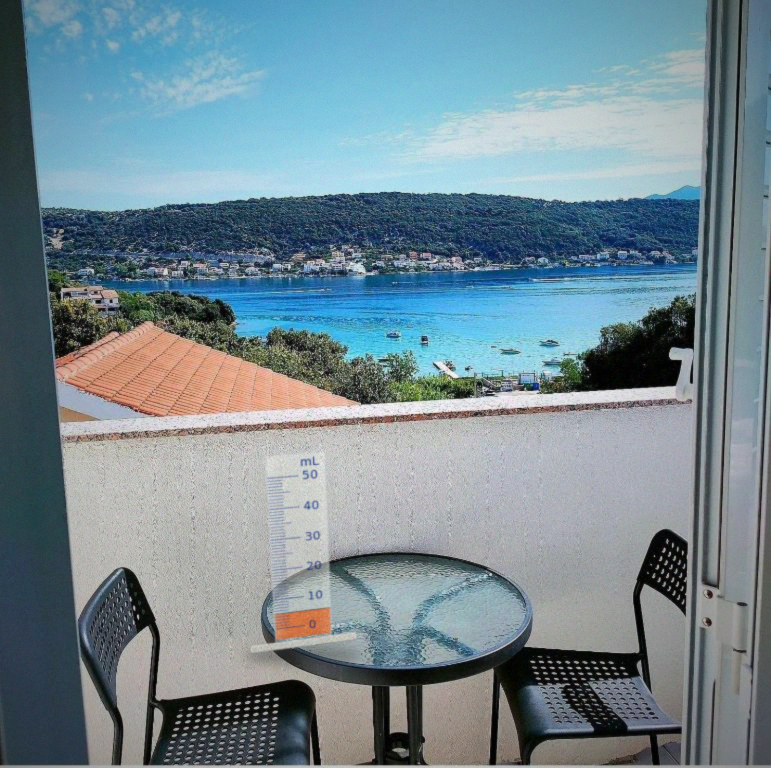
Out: value=5 unit=mL
